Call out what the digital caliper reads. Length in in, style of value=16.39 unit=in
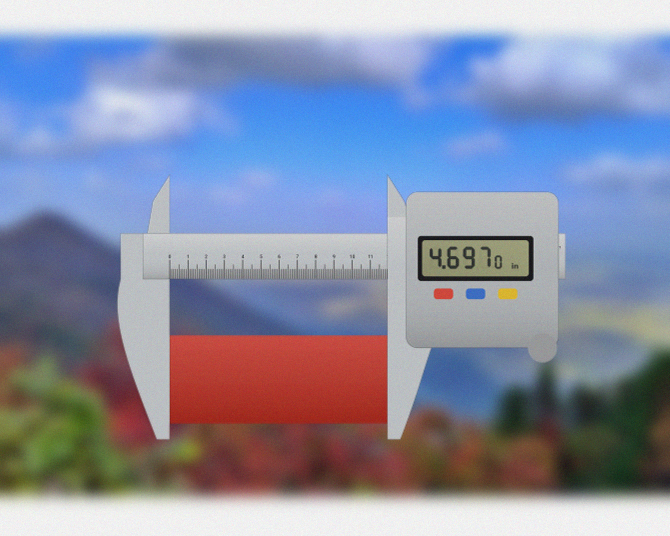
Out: value=4.6970 unit=in
